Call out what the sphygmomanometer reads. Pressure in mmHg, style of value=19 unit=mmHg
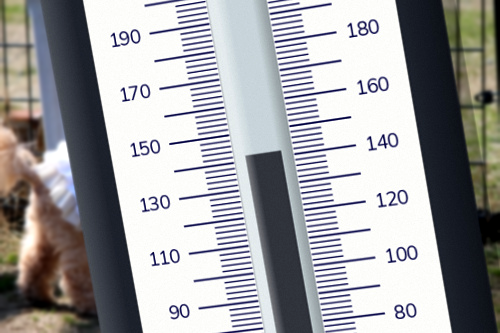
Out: value=142 unit=mmHg
